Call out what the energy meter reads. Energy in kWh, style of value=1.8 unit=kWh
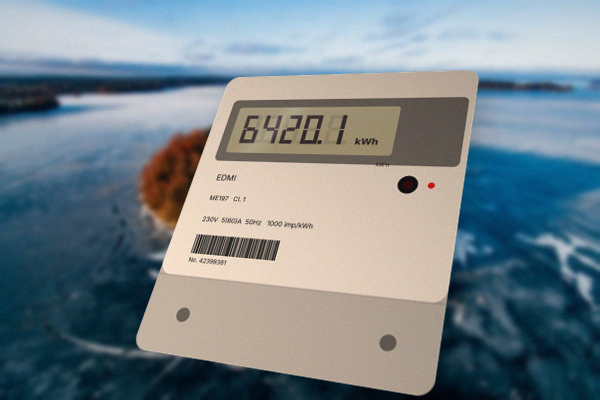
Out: value=6420.1 unit=kWh
